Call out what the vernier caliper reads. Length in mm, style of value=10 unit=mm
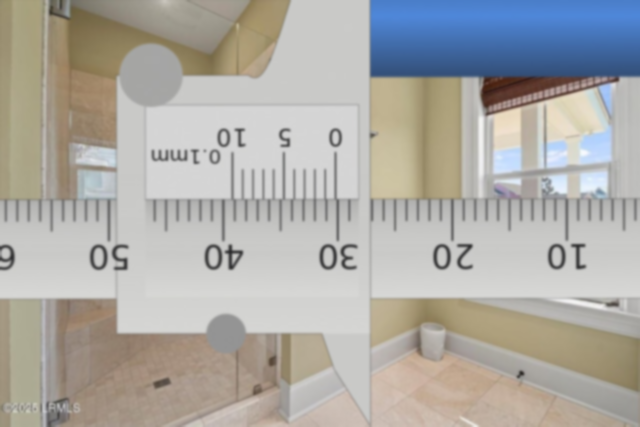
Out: value=30.2 unit=mm
